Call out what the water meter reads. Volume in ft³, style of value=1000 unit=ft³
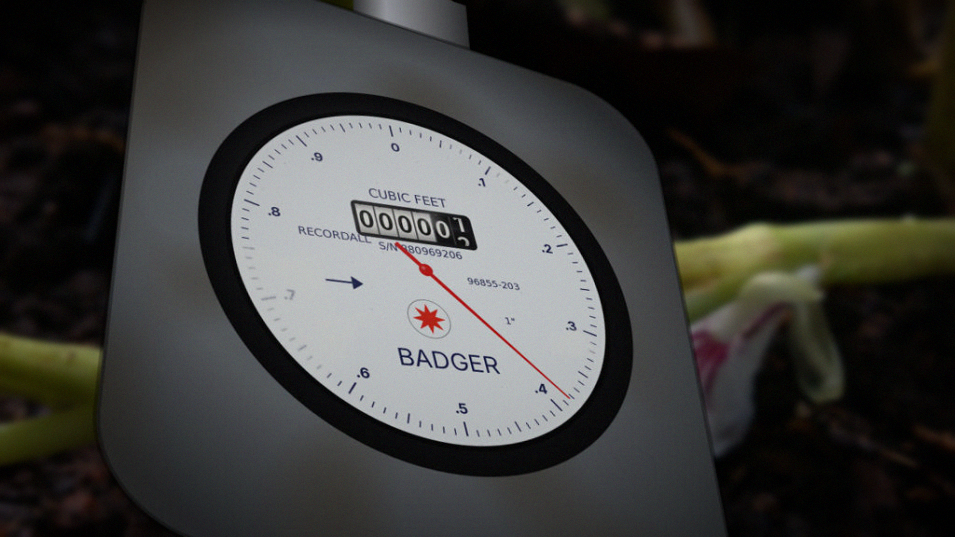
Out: value=1.38 unit=ft³
